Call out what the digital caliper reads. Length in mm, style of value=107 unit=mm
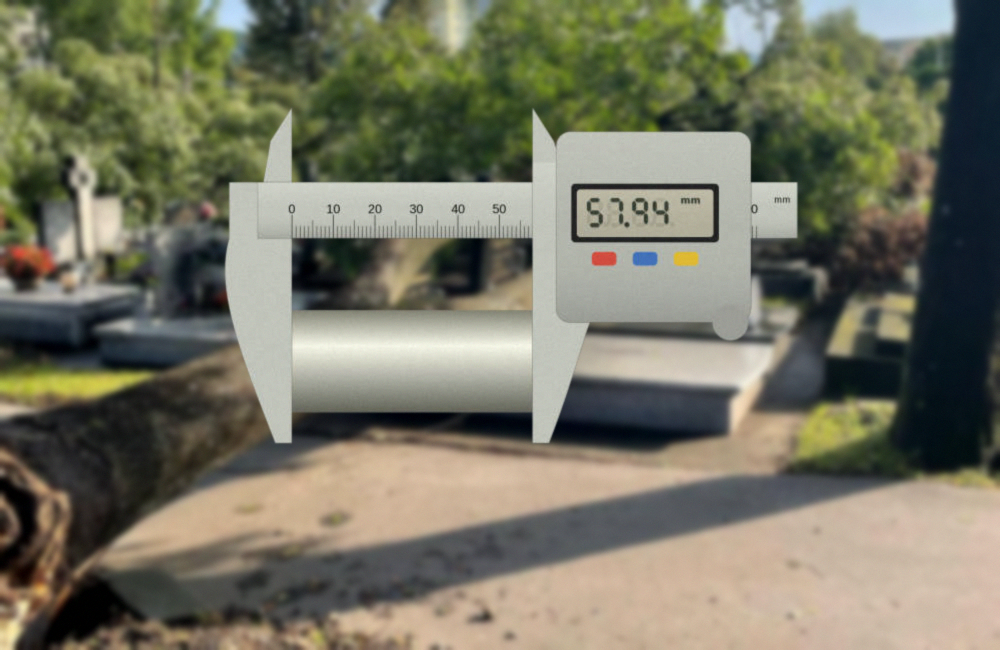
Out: value=57.94 unit=mm
